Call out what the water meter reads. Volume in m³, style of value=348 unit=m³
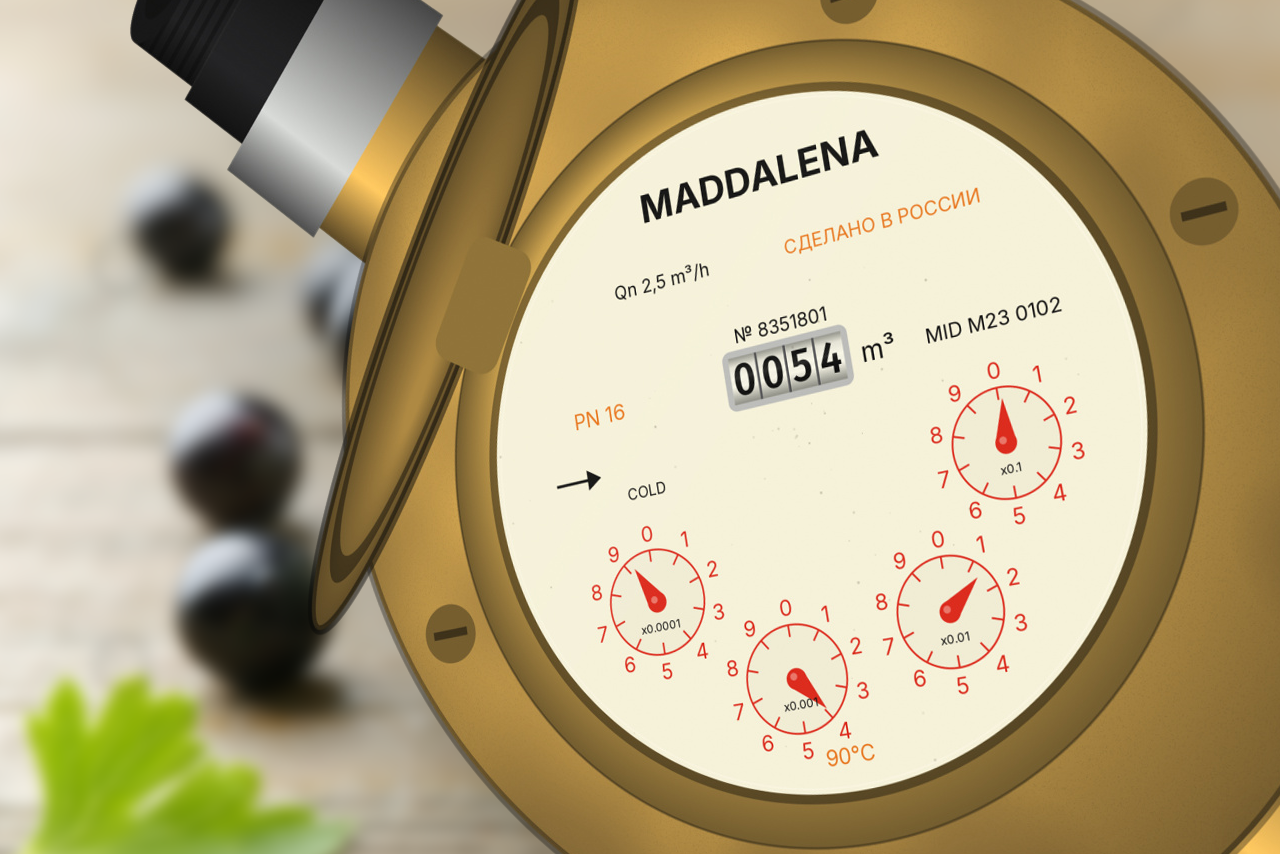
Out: value=54.0139 unit=m³
